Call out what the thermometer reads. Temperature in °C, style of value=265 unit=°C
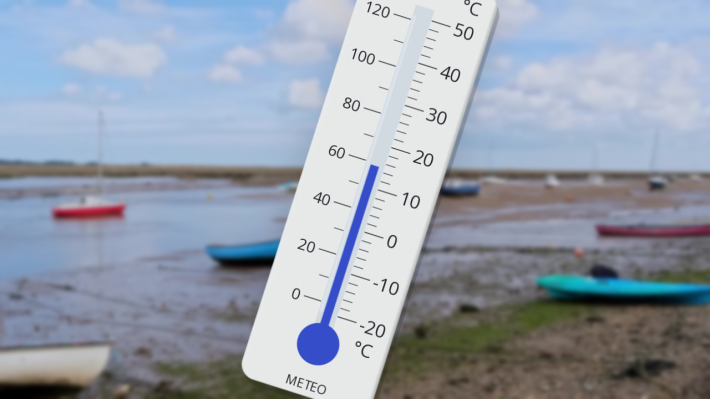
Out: value=15 unit=°C
